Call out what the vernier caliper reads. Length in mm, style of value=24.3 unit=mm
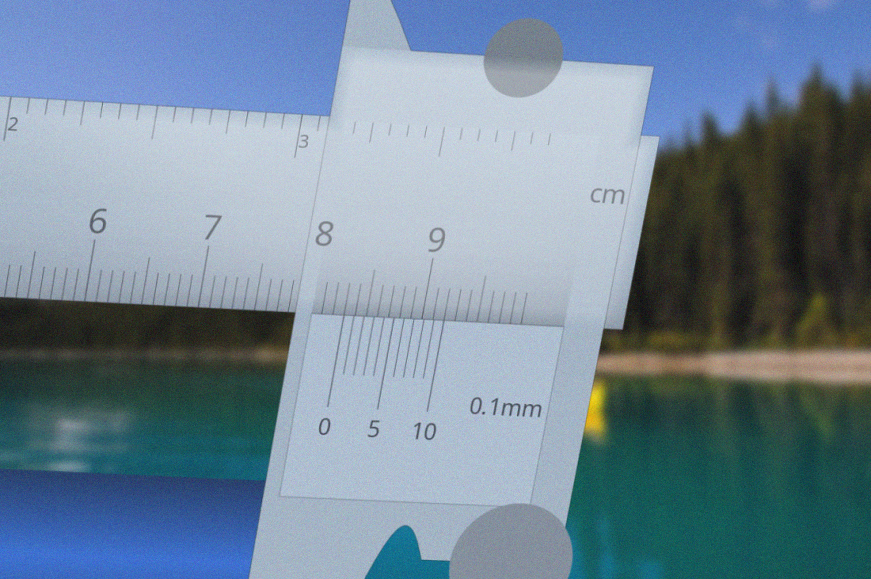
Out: value=83.0 unit=mm
